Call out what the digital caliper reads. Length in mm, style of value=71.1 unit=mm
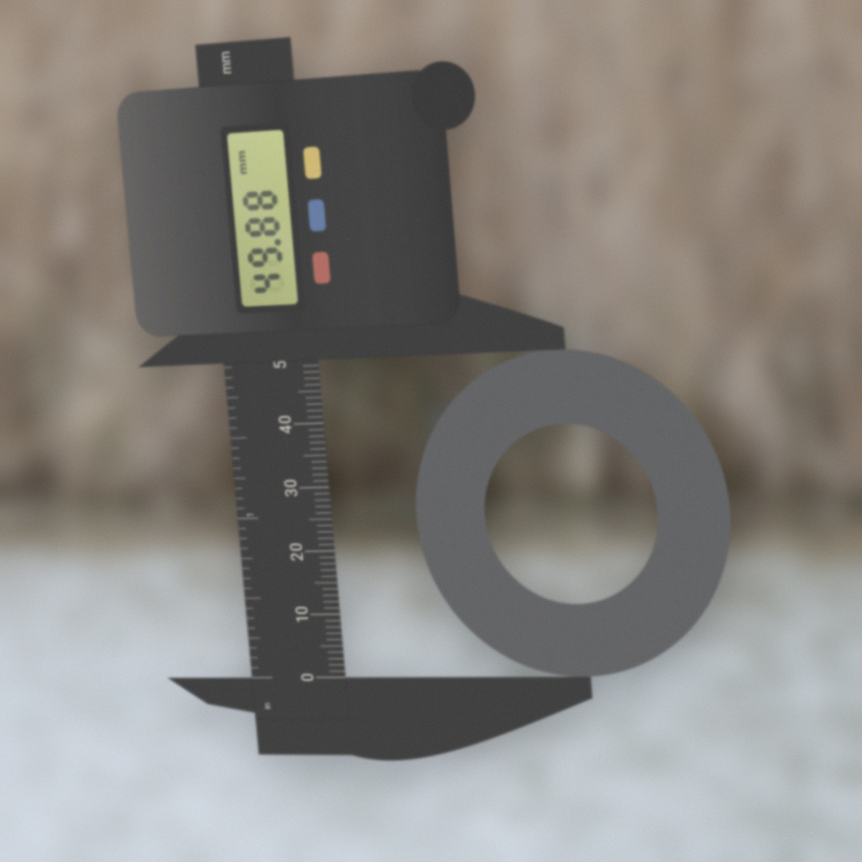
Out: value=49.88 unit=mm
